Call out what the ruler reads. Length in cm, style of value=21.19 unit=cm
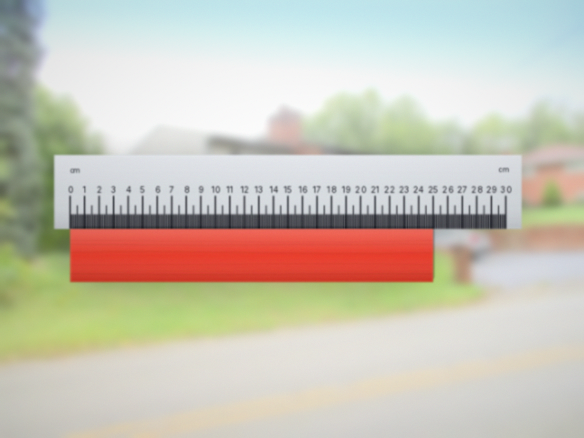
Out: value=25 unit=cm
